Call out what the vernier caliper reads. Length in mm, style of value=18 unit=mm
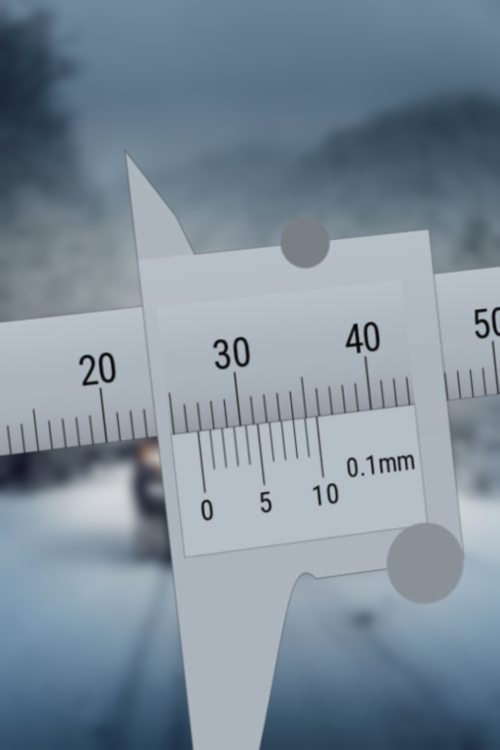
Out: value=26.8 unit=mm
